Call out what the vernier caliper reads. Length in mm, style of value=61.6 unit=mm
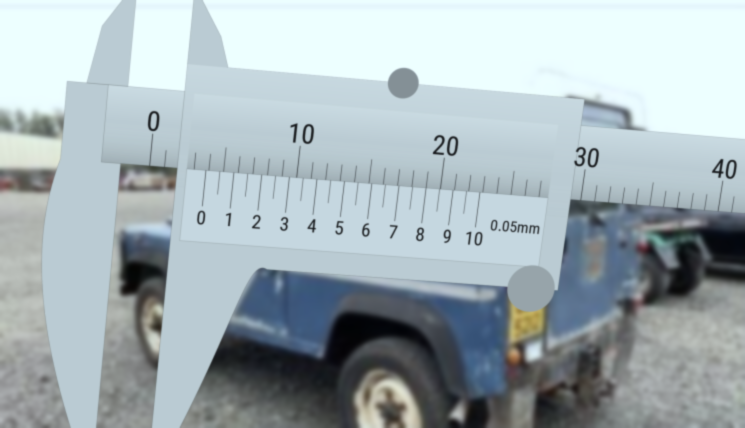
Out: value=3.8 unit=mm
